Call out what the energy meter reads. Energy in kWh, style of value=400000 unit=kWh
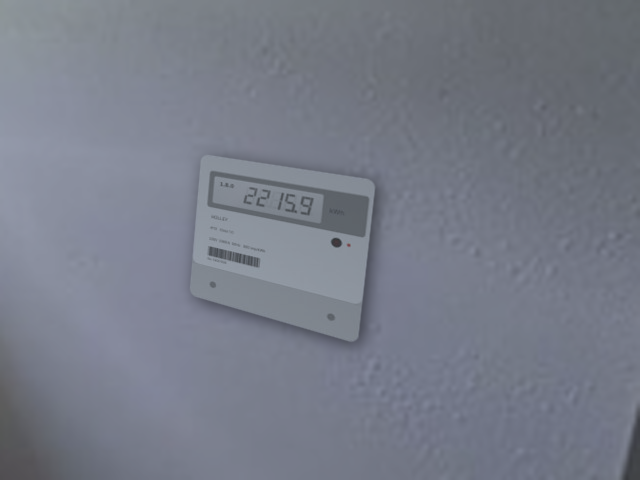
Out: value=2215.9 unit=kWh
